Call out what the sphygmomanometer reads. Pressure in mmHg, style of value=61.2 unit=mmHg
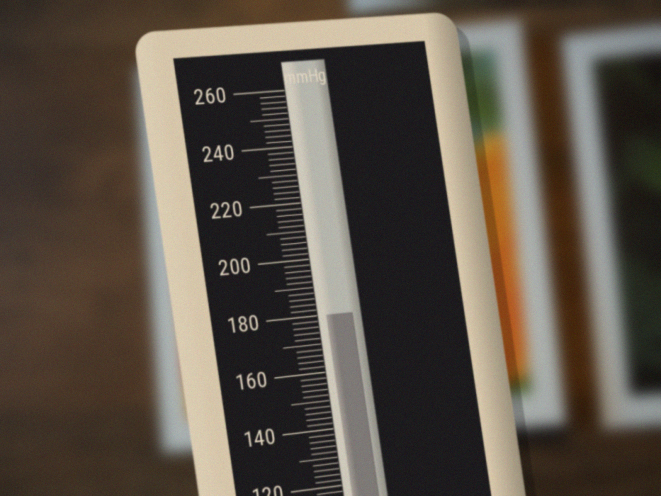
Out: value=180 unit=mmHg
